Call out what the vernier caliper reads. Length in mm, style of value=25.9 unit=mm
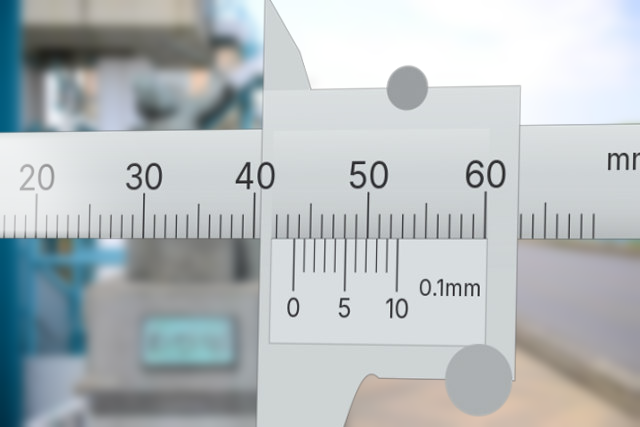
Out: value=43.6 unit=mm
